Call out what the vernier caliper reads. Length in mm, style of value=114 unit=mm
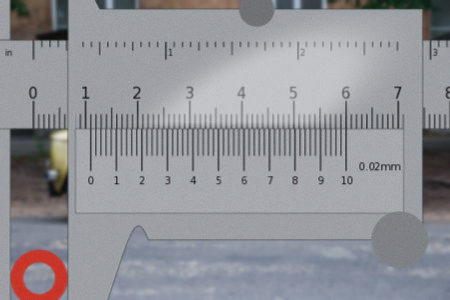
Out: value=11.0 unit=mm
